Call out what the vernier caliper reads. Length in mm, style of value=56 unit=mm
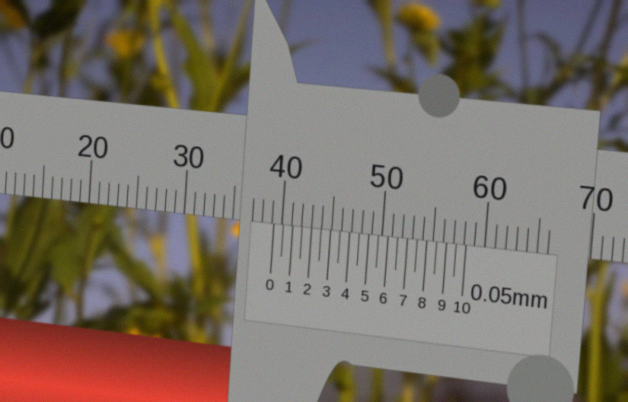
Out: value=39.2 unit=mm
